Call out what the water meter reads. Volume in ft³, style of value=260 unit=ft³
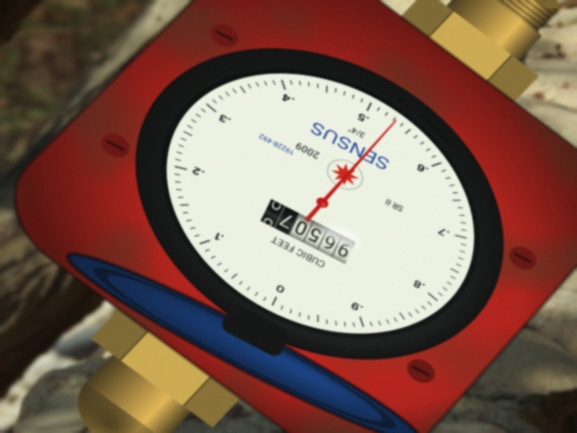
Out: value=965078.53 unit=ft³
